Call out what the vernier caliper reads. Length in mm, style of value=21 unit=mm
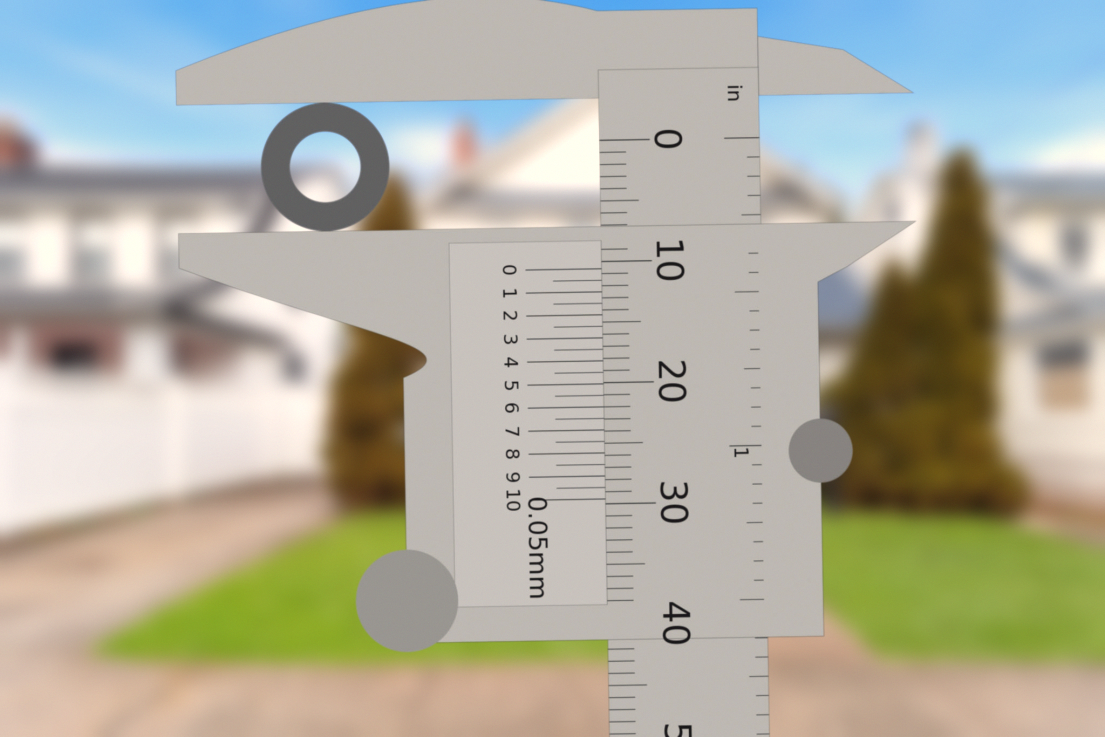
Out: value=10.6 unit=mm
